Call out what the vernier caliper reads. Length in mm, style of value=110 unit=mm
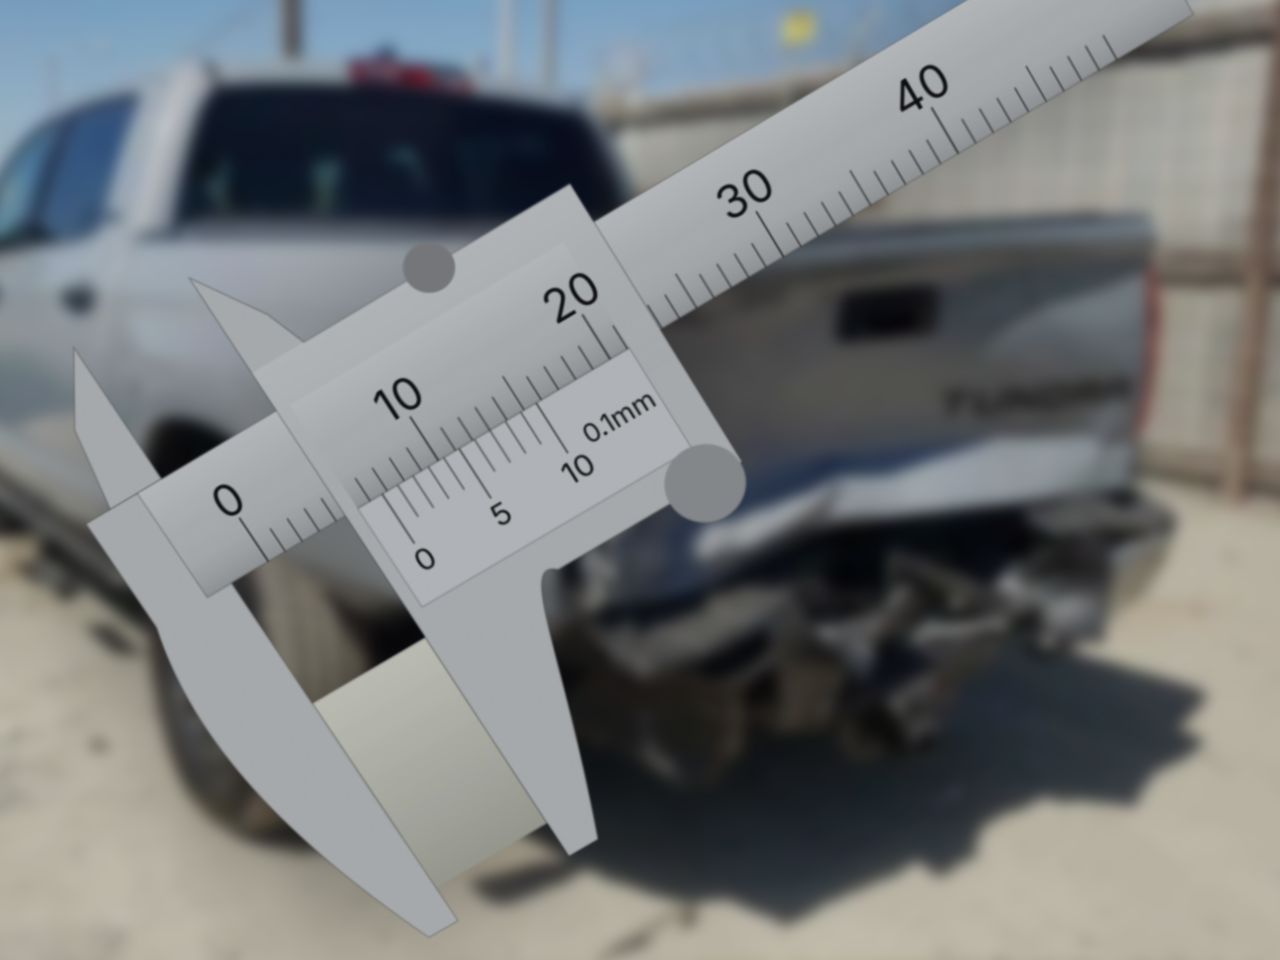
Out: value=6.7 unit=mm
